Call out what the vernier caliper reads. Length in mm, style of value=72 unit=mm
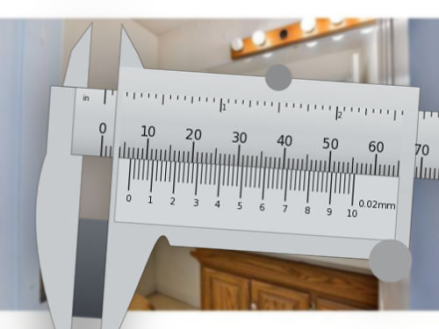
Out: value=6.5 unit=mm
